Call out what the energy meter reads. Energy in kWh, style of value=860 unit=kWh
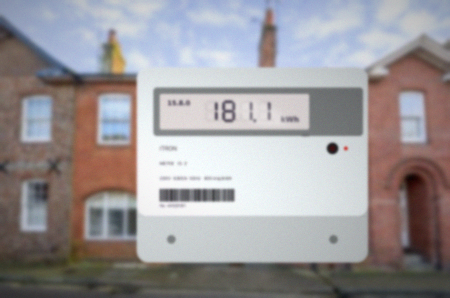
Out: value=181.1 unit=kWh
